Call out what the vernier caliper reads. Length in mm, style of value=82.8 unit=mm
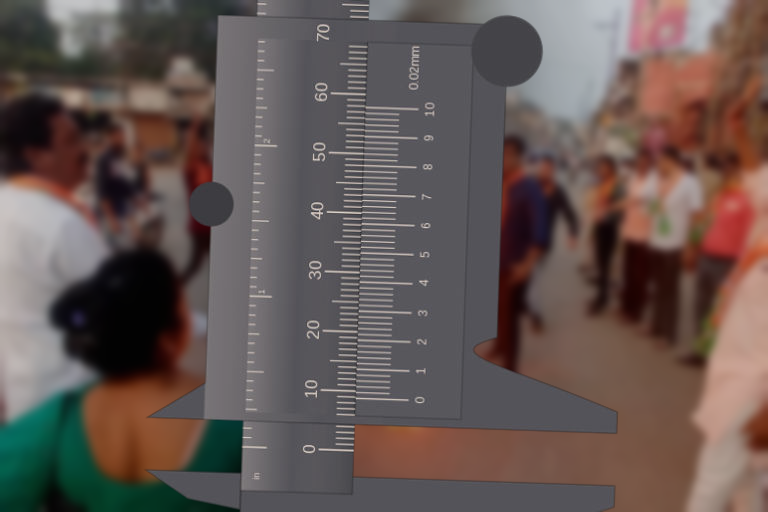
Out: value=8.8 unit=mm
